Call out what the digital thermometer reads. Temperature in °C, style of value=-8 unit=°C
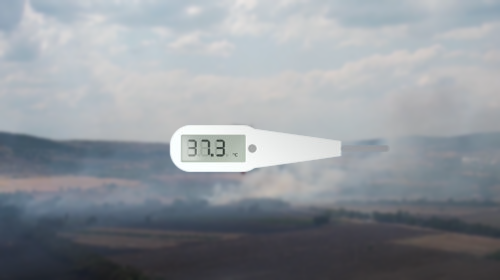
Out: value=37.3 unit=°C
